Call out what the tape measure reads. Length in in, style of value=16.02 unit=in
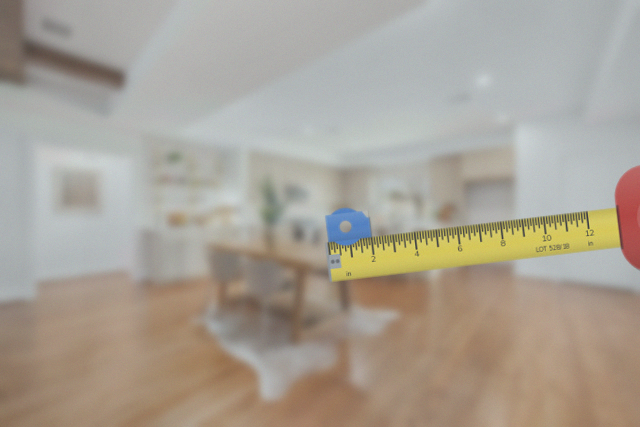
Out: value=2 unit=in
